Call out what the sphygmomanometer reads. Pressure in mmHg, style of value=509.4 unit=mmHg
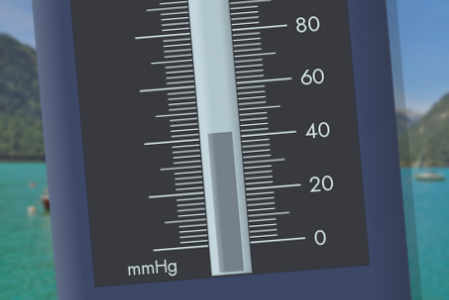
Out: value=42 unit=mmHg
